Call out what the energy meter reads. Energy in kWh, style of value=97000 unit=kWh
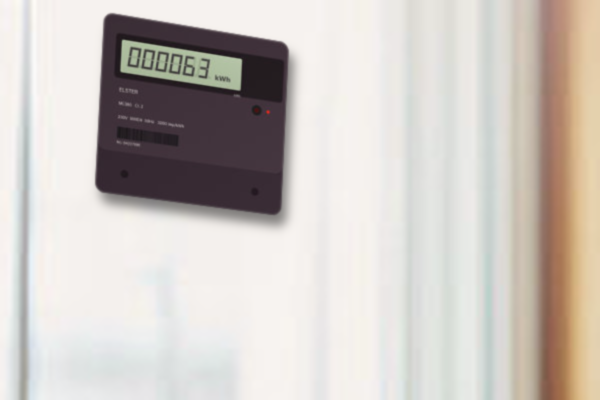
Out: value=63 unit=kWh
